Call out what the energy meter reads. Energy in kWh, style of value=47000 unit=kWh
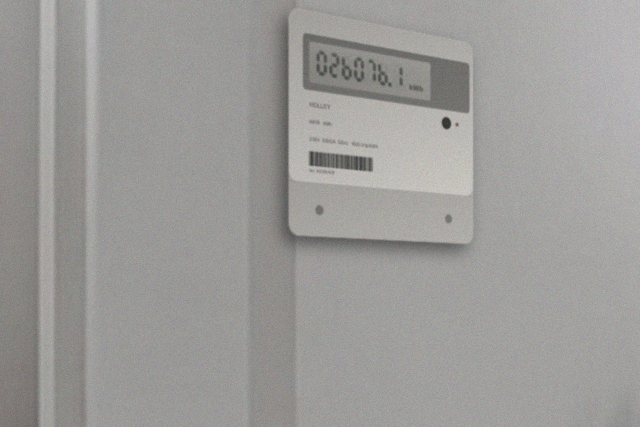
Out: value=26076.1 unit=kWh
